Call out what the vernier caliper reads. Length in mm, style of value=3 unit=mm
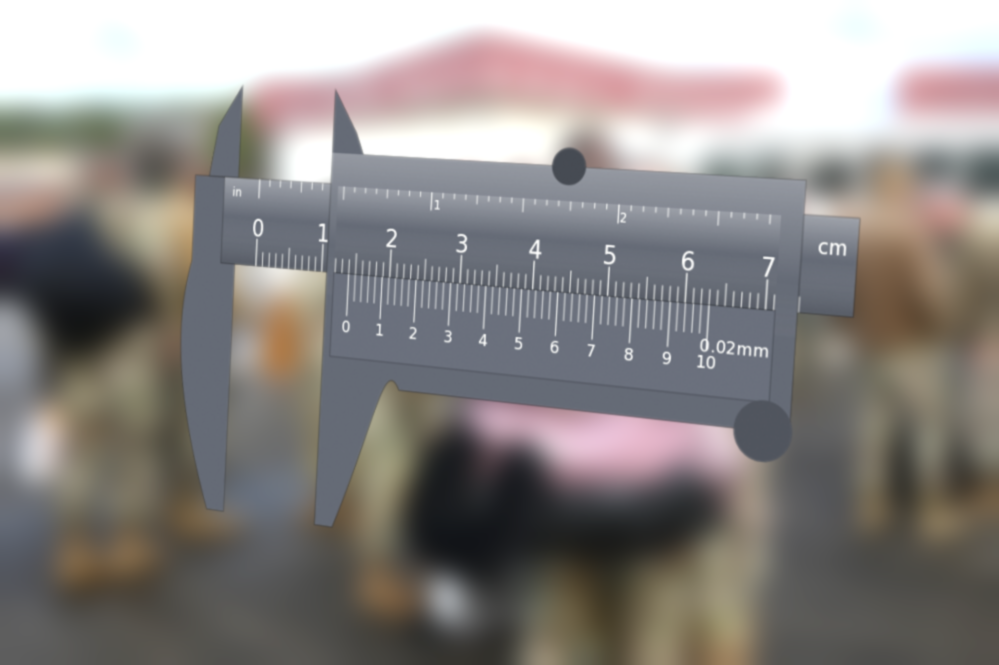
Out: value=14.0 unit=mm
